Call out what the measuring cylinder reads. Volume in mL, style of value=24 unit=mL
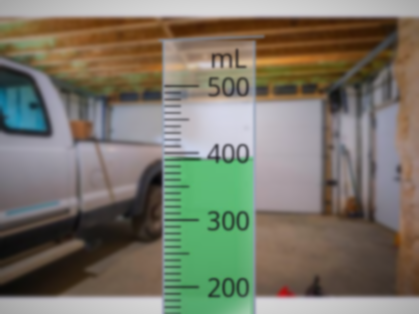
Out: value=390 unit=mL
